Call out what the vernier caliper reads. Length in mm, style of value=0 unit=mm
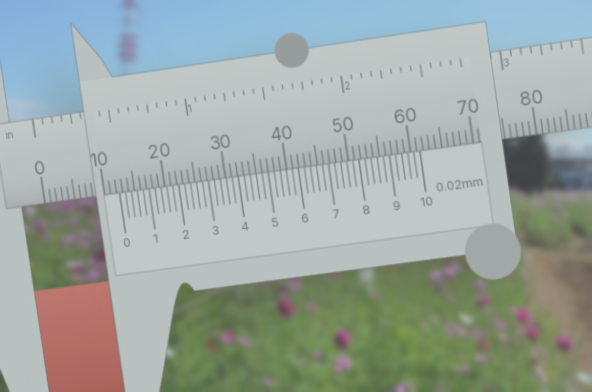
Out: value=12.5 unit=mm
